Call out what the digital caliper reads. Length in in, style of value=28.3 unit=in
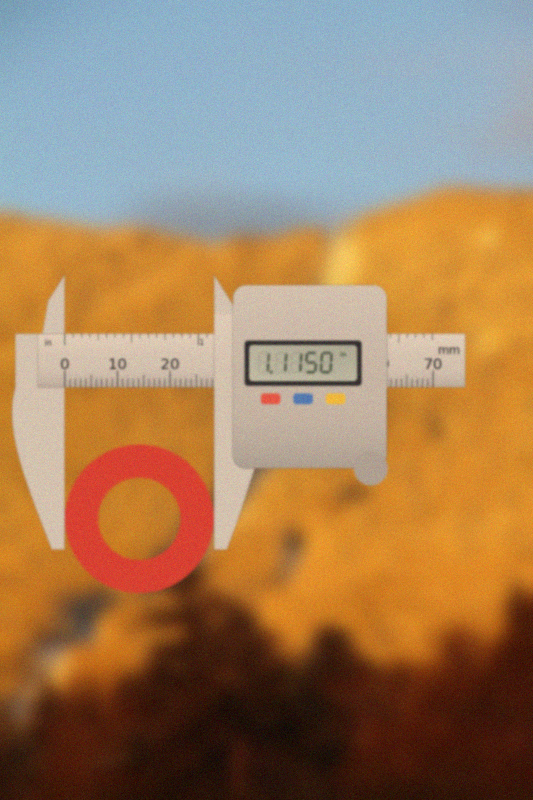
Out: value=1.1150 unit=in
